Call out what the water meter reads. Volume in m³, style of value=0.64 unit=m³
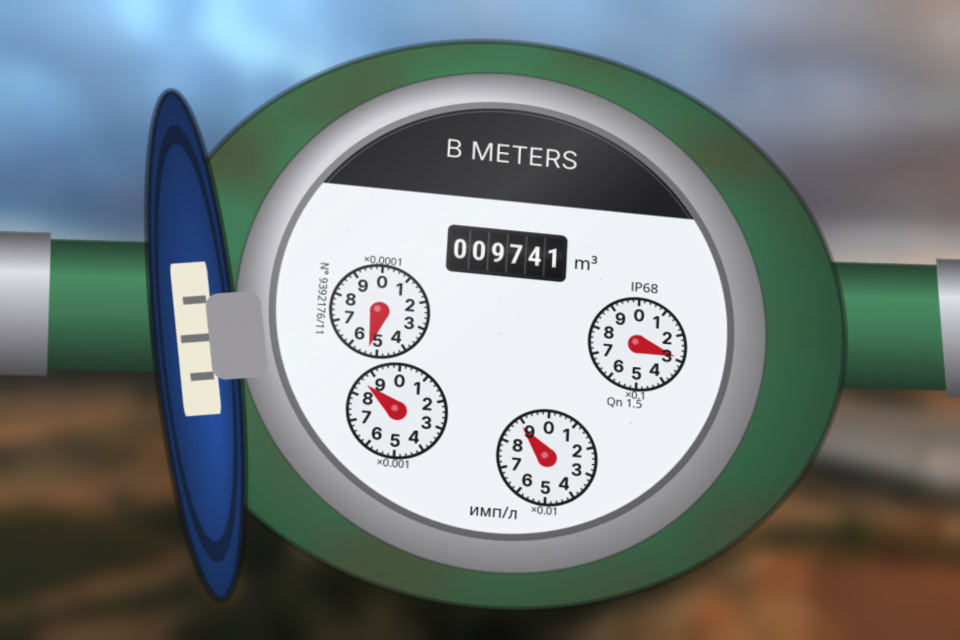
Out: value=9741.2885 unit=m³
